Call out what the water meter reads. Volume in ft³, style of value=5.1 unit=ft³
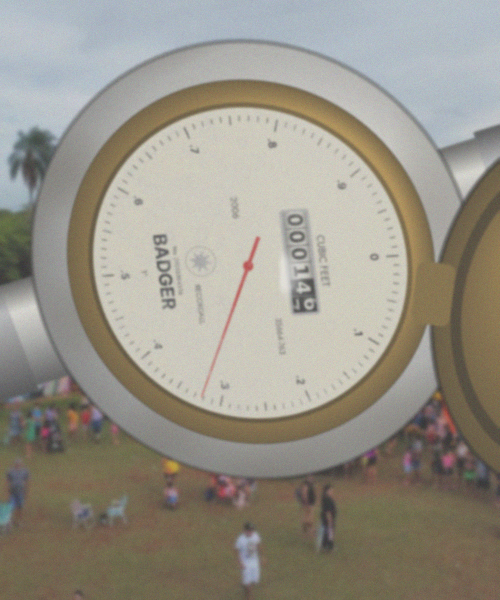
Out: value=146.32 unit=ft³
